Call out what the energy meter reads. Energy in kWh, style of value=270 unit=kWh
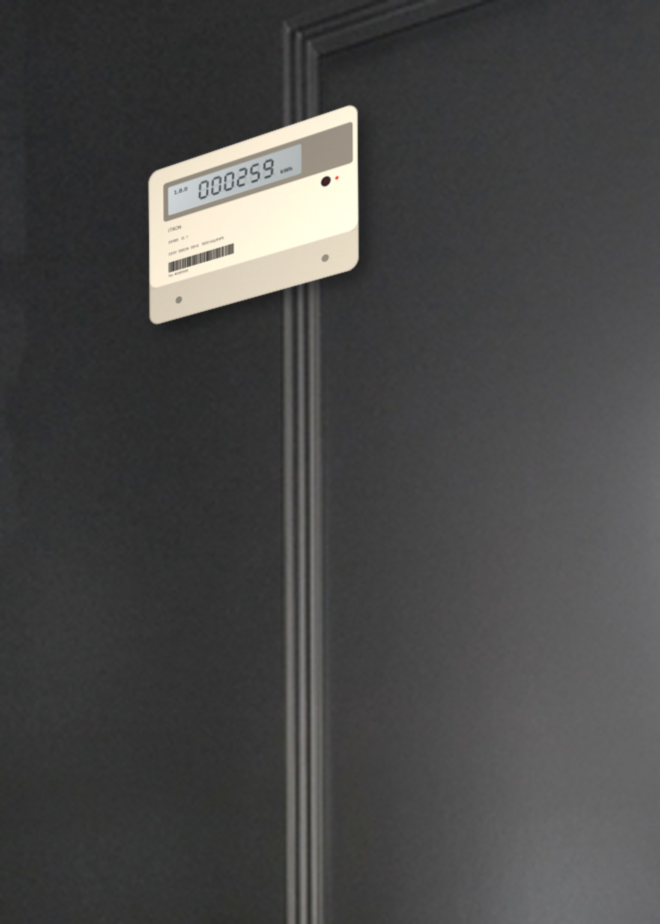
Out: value=259 unit=kWh
